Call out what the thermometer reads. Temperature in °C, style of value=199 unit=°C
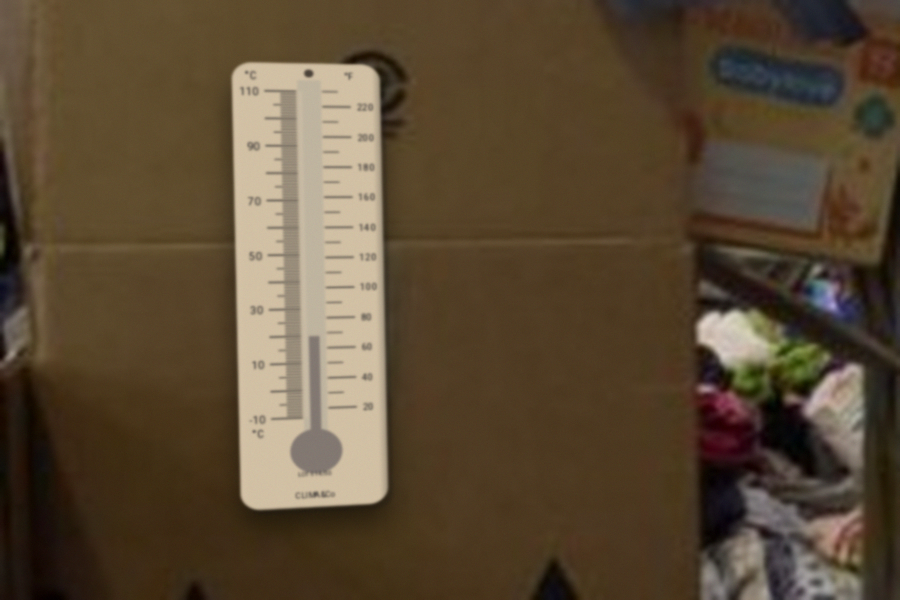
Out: value=20 unit=°C
